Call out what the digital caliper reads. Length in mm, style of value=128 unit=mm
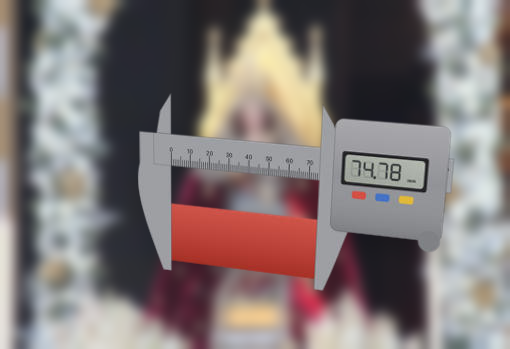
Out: value=74.78 unit=mm
